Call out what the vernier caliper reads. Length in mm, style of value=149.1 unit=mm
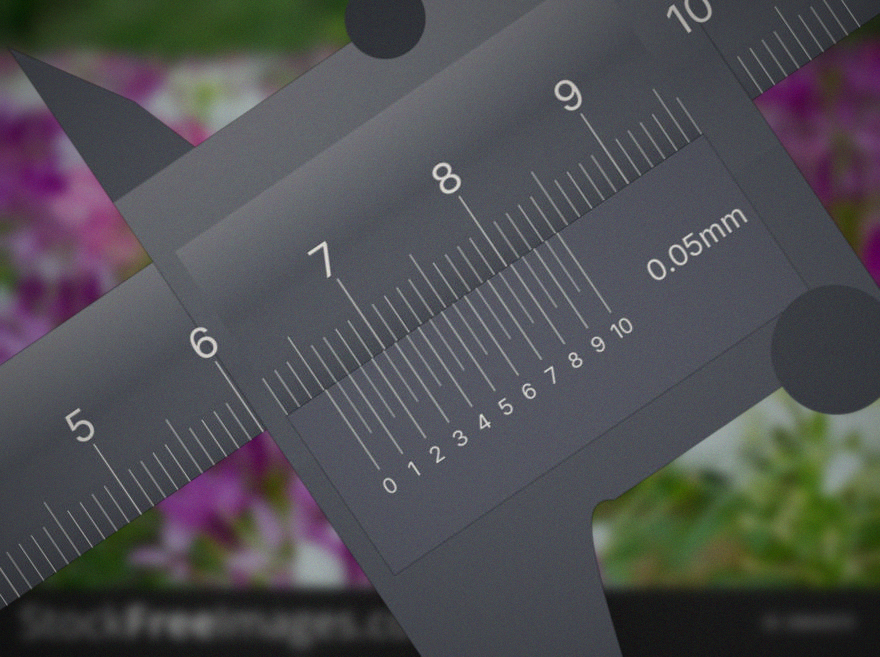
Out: value=65.1 unit=mm
